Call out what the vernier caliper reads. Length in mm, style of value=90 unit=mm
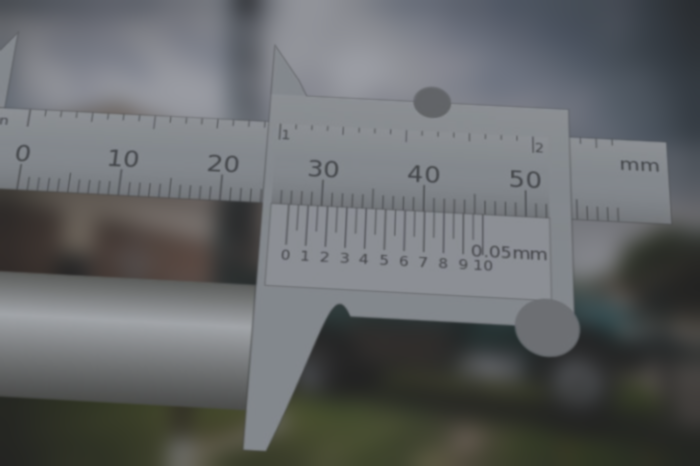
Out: value=26.8 unit=mm
